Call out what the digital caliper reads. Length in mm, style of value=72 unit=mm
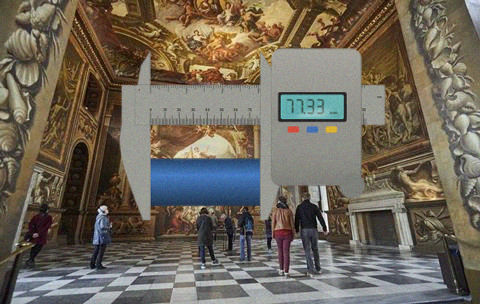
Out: value=77.33 unit=mm
